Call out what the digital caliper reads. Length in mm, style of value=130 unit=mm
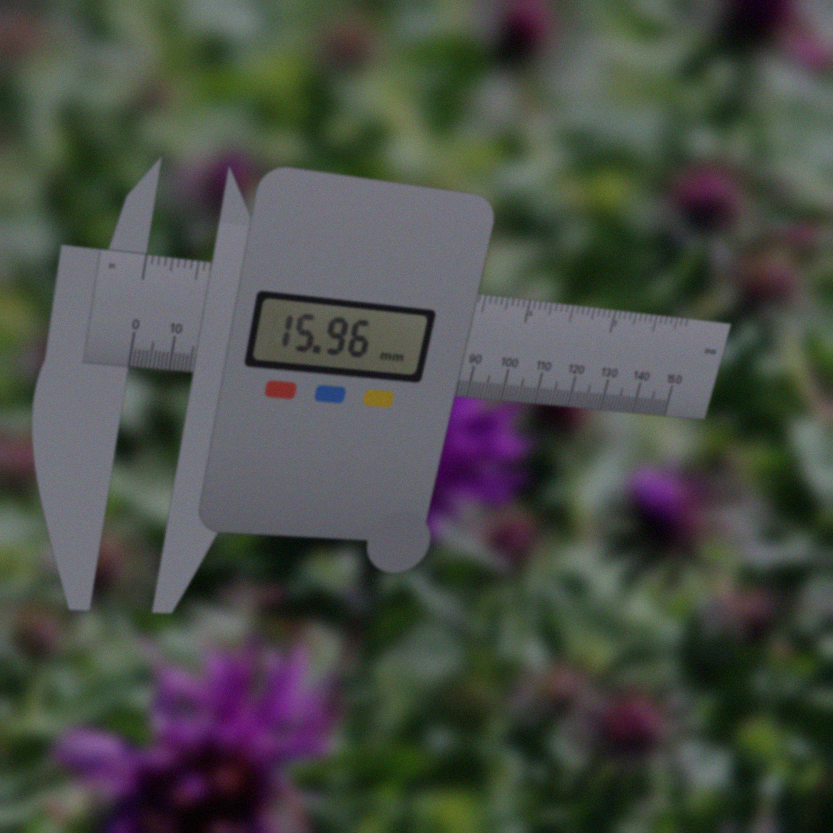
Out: value=15.96 unit=mm
